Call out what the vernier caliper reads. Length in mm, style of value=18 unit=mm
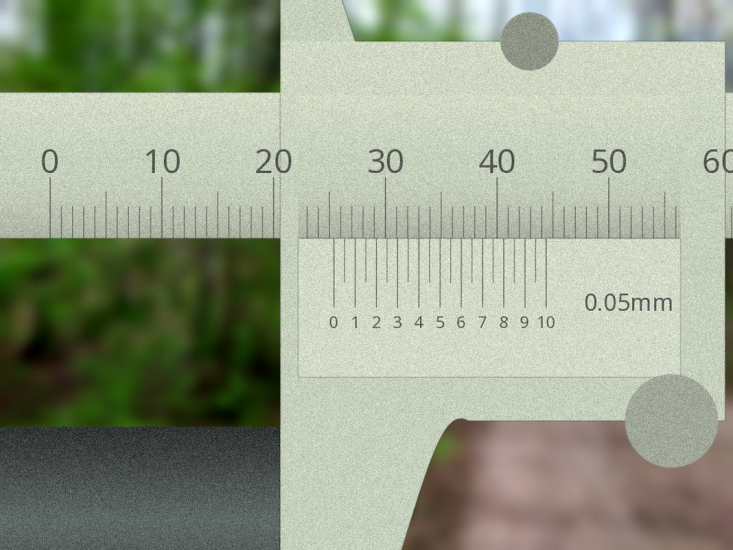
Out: value=25.4 unit=mm
